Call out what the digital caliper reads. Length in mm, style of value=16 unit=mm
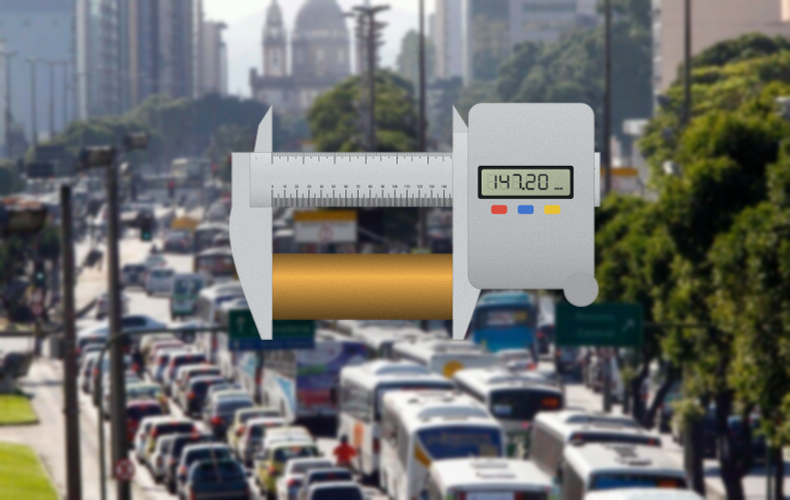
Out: value=147.20 unit=mm
